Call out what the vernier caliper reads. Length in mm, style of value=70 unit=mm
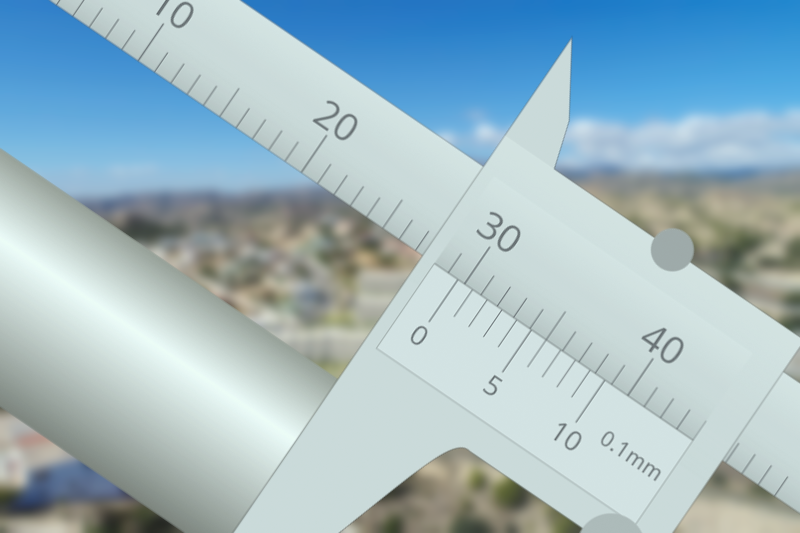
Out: value=29.6 unit=mm
